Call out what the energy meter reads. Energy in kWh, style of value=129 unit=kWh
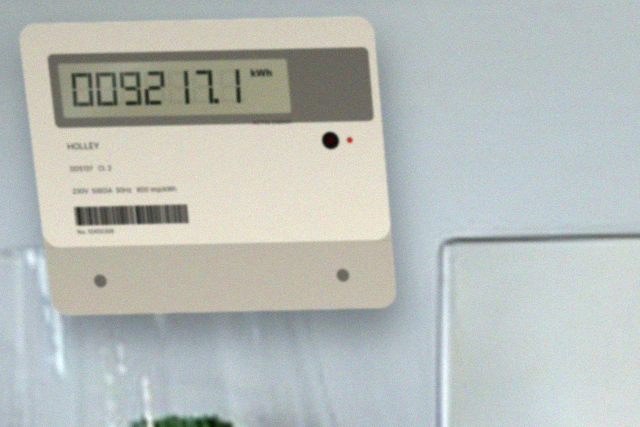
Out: value=9217.1 unit=kWh
